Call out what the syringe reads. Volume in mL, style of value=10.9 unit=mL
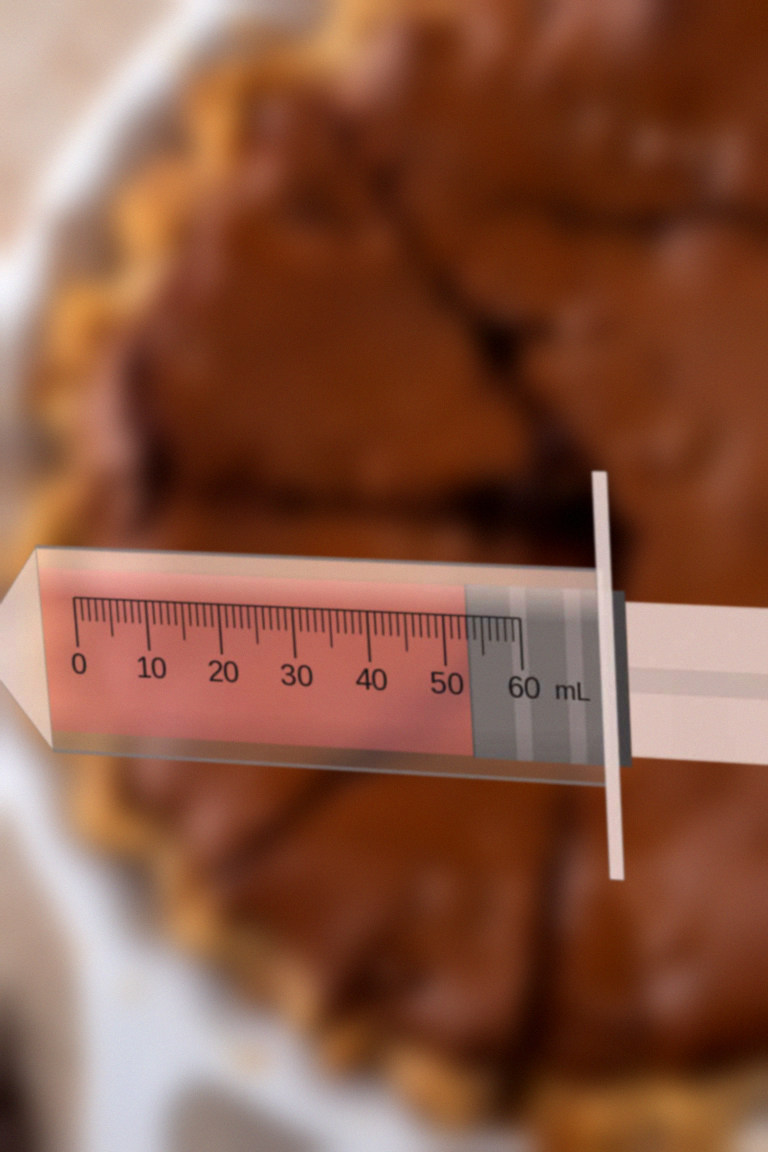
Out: value=53 unit=mL
